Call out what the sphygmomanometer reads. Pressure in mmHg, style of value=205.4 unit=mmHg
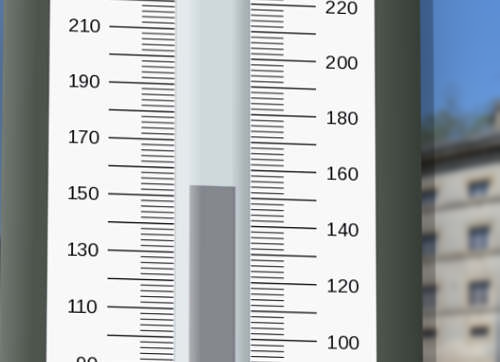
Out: value=154 unit=mmHg
